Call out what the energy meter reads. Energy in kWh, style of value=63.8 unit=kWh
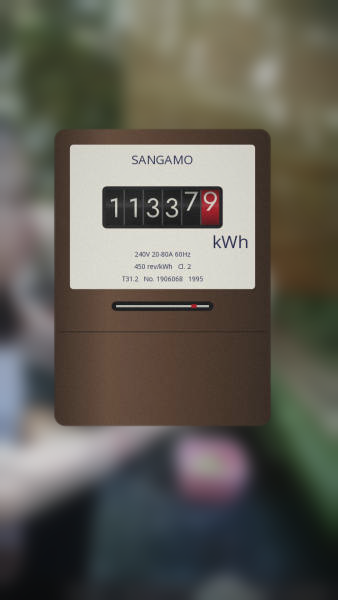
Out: value=11337.9 unit=kWh
